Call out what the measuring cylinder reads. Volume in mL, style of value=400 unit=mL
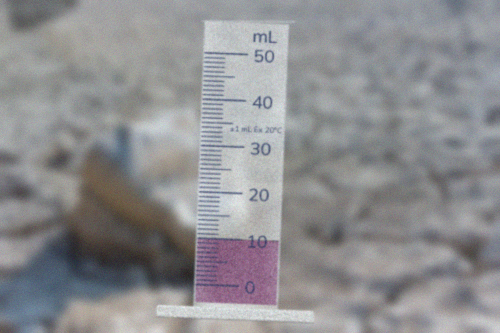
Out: value=10 unit=mL
